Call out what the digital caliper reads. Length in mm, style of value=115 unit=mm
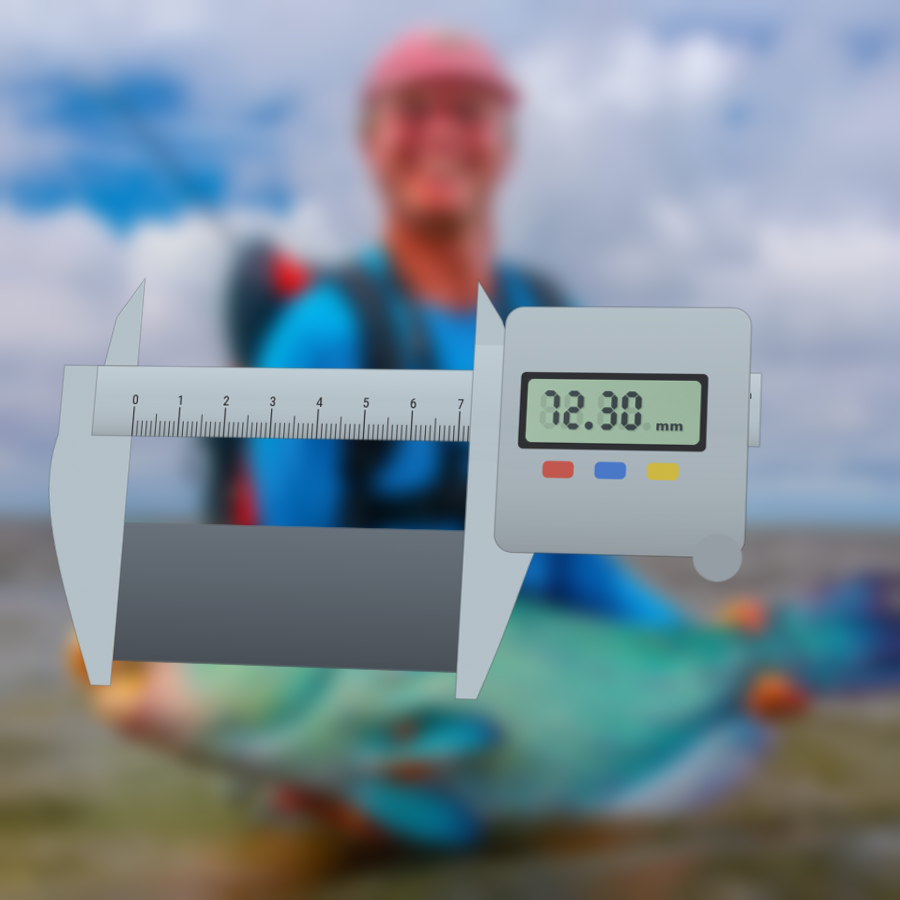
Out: value=72.30 unit=mm
